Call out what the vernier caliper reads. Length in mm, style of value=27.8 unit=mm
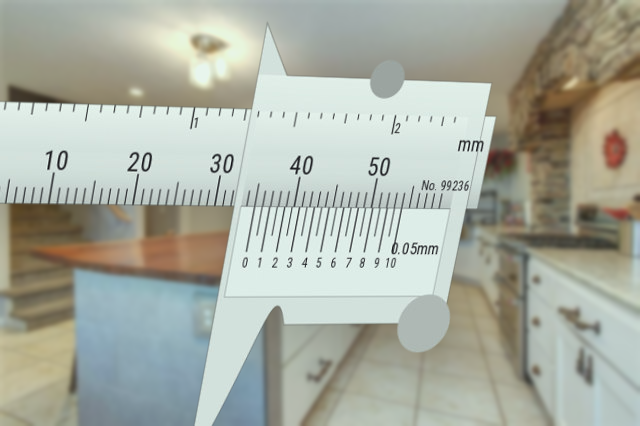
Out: value=35.0 unit=mm
